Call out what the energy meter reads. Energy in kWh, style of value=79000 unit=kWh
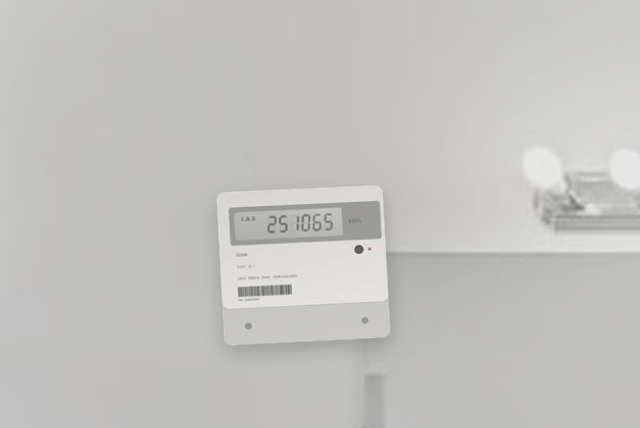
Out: value=251065 unit=kWh
